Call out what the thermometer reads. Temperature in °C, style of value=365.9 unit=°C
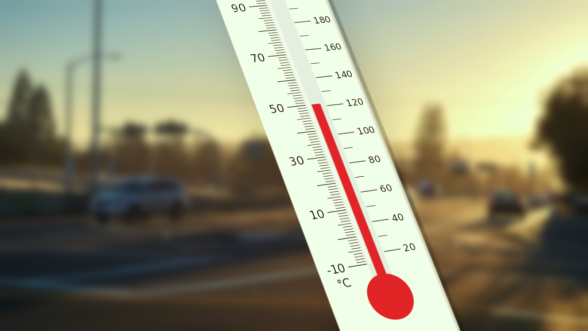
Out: value=50 unit=°C
